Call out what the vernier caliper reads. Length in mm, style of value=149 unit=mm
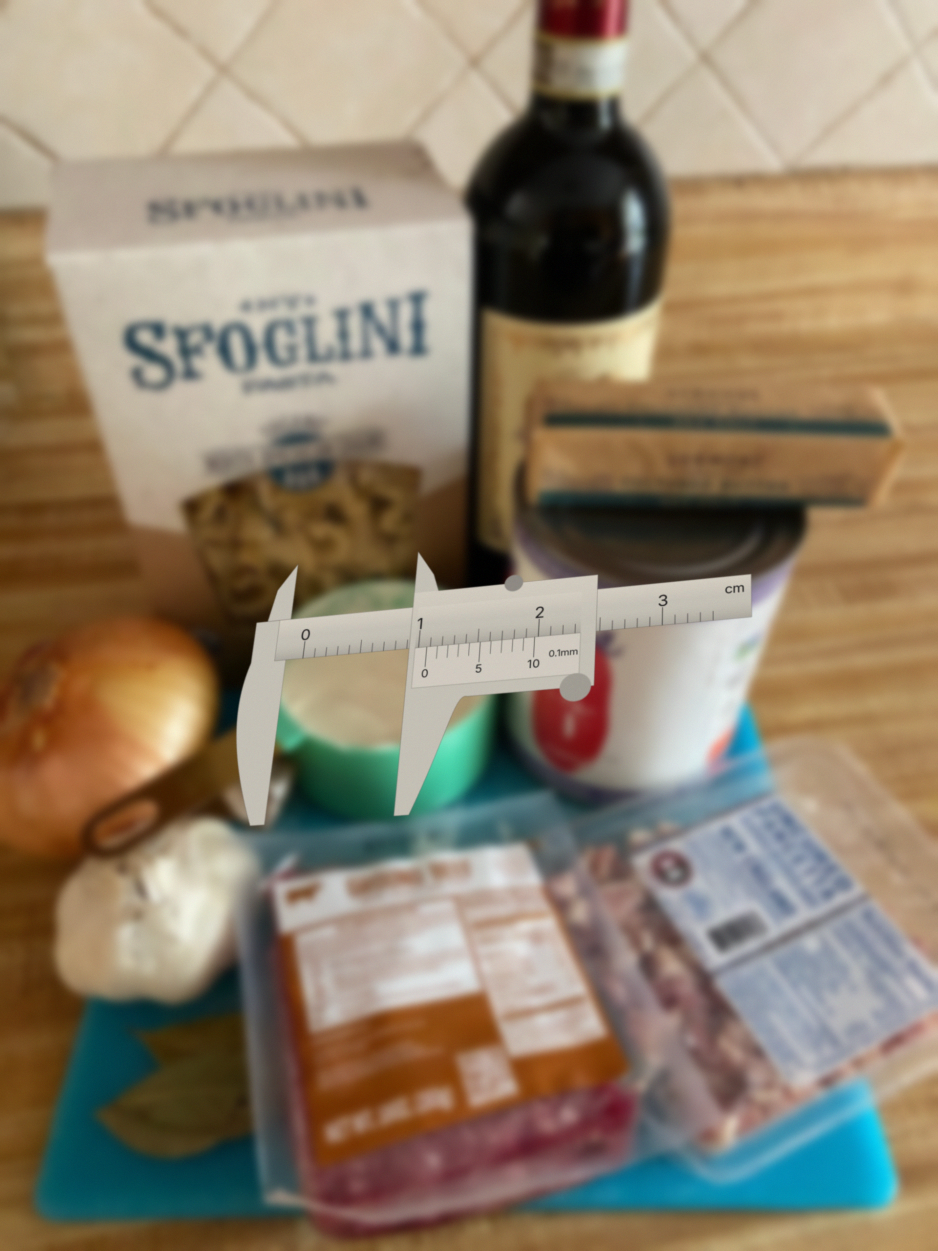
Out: value=10.7 unit=mm
